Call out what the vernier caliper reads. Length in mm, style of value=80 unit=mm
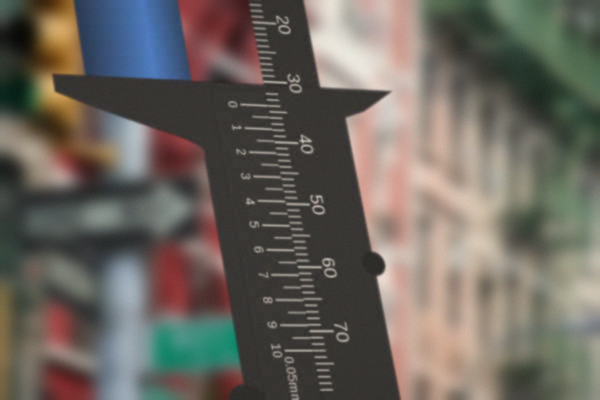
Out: value=34.0 unit=mm
